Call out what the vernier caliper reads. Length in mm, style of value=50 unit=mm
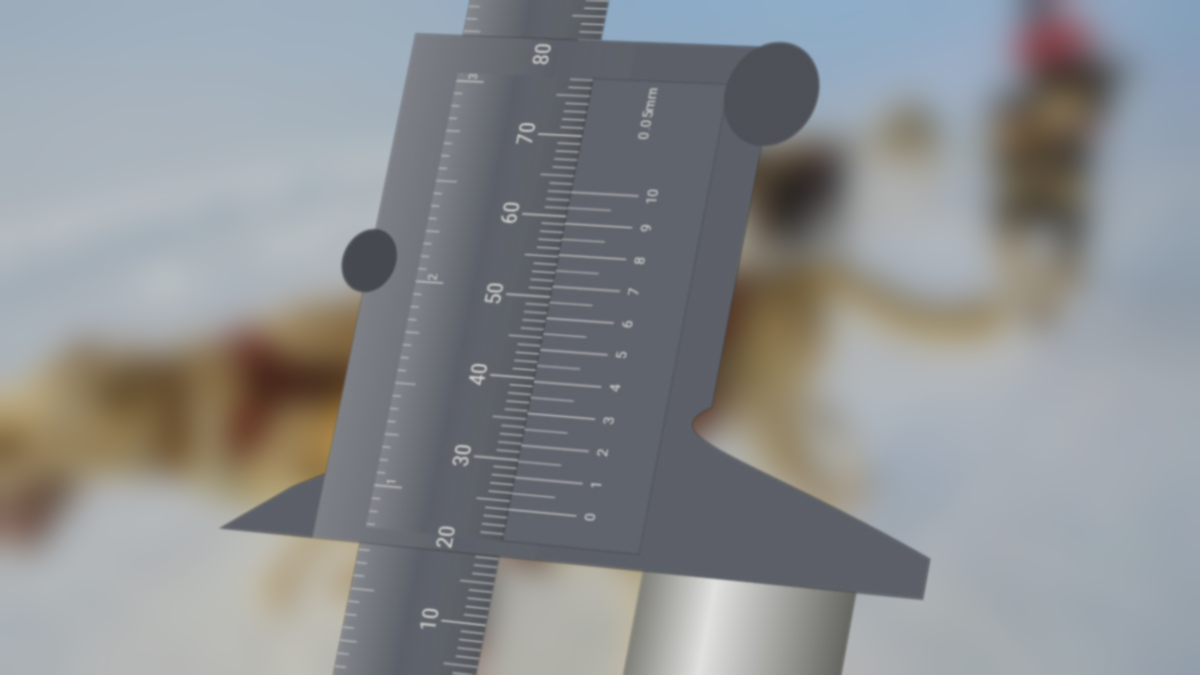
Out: value=24.0 unit=mm
